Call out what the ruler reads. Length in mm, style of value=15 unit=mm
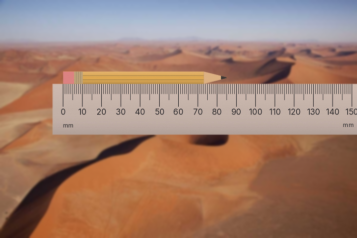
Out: value=85 unit=mm
